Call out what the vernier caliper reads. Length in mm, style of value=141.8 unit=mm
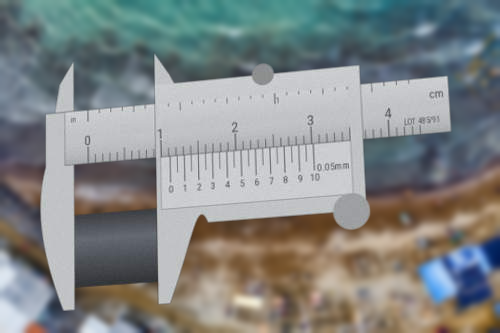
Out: value=11.2 unit=mm
